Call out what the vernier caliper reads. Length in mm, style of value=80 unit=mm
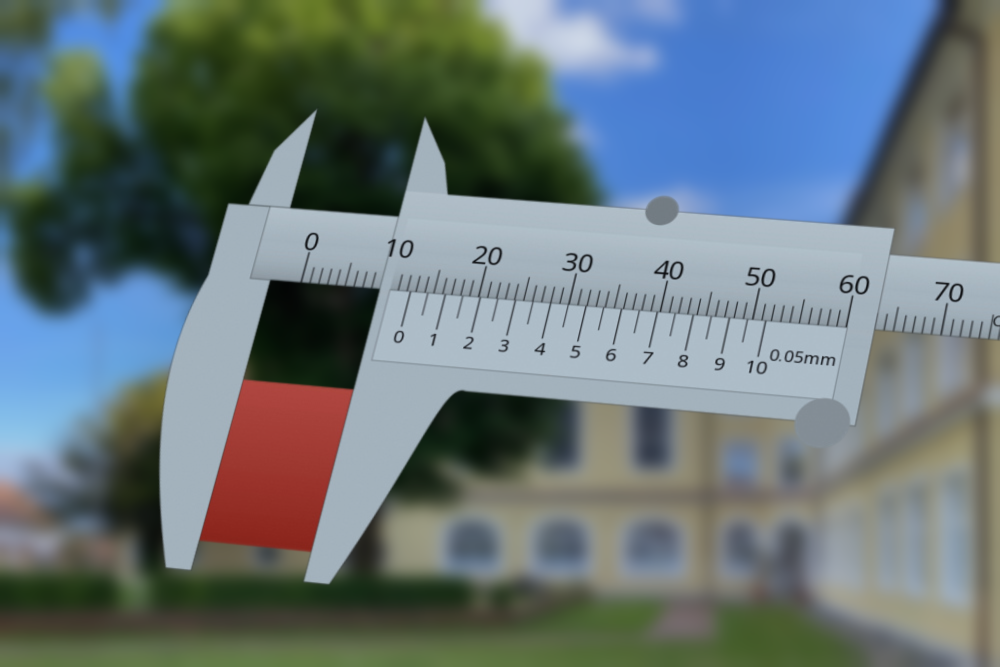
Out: value=12.4 unit=mm
